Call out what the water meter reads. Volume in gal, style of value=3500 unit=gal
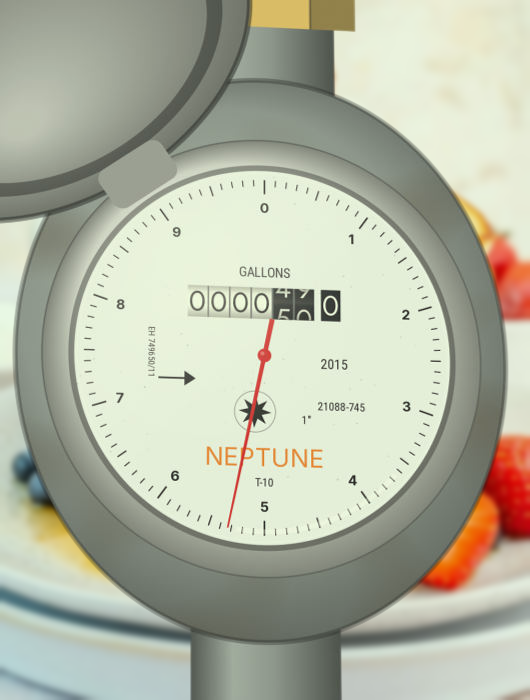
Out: value=495.3 unit=gal
